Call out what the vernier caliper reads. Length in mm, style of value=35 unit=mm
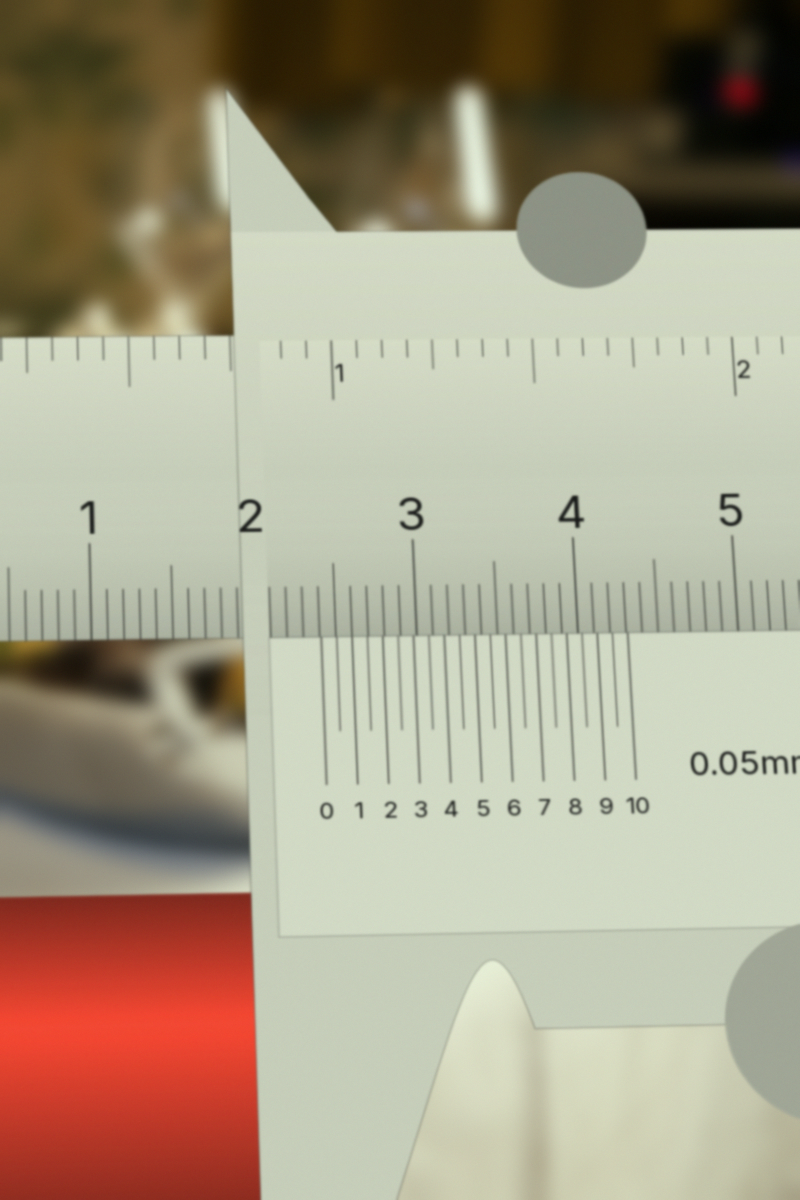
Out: value=24.1 unit=mm
